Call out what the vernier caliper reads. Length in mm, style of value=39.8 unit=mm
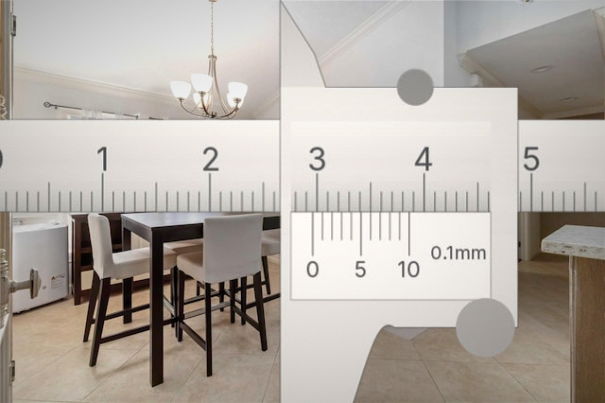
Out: value=29.6 unit=mm
